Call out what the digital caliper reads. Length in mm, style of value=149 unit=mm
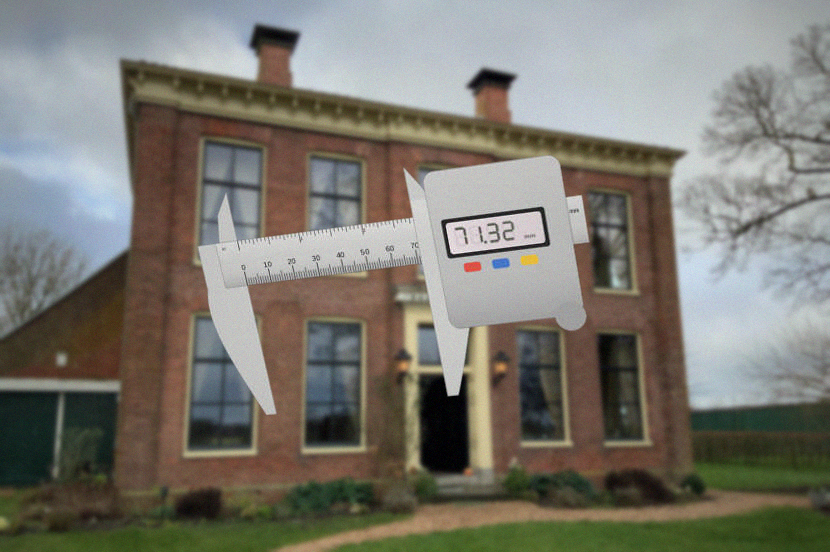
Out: value=71.32 unit=mm
